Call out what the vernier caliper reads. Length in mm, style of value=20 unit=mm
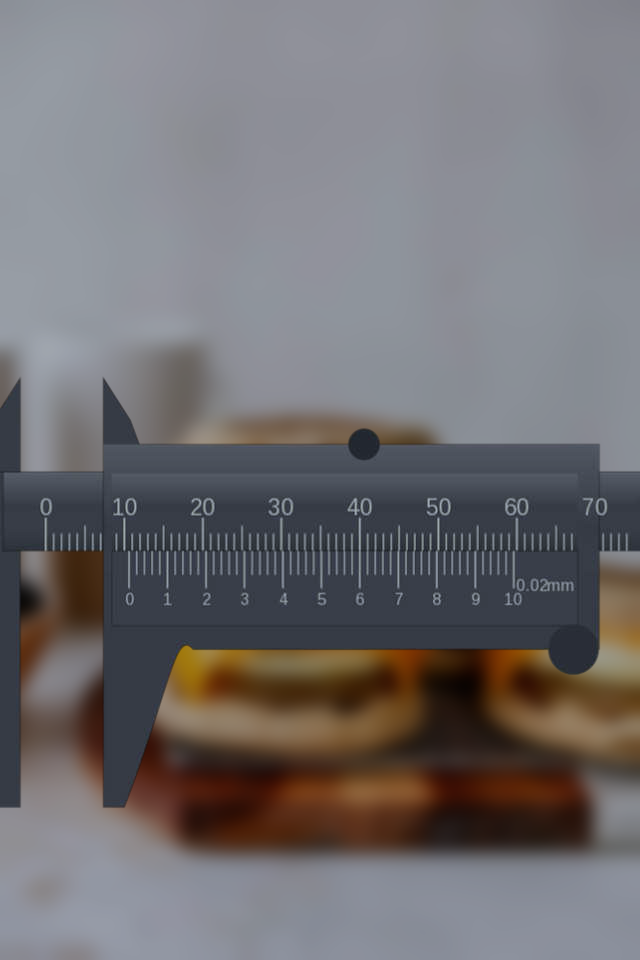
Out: value=10.6 unit=mm
